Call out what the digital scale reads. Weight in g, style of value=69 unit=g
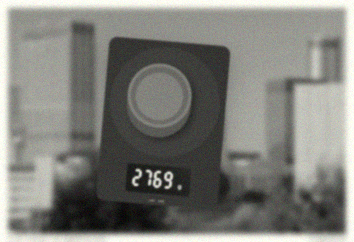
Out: value=2769 unit=g
